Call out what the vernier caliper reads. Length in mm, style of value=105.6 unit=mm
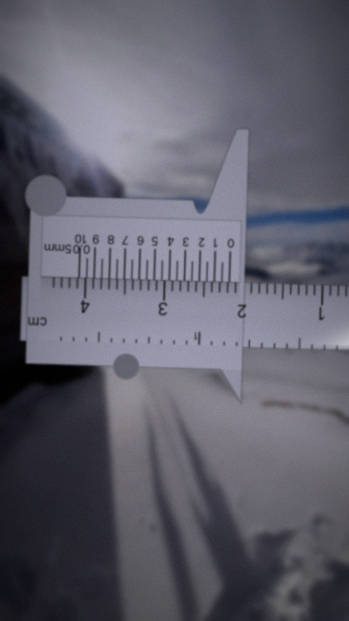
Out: value=21.8 unit=mm
